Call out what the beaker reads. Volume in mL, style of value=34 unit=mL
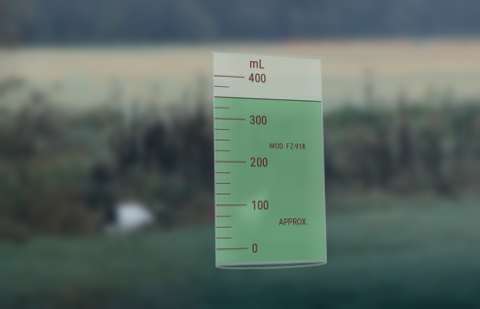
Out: value=350 unit=mL
